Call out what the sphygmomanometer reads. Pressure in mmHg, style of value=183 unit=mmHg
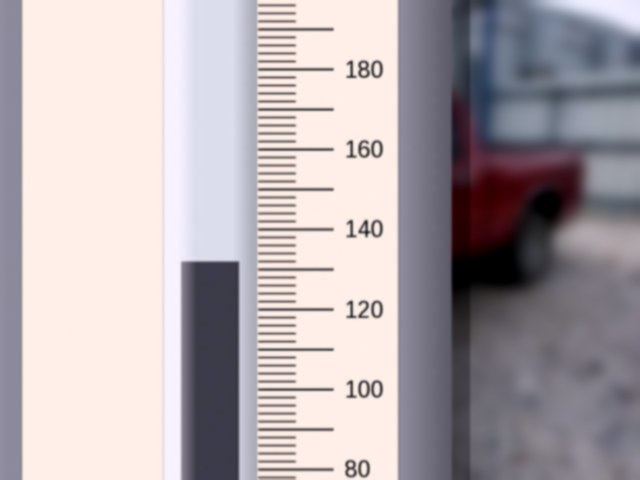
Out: value=132 unit=mmHg
